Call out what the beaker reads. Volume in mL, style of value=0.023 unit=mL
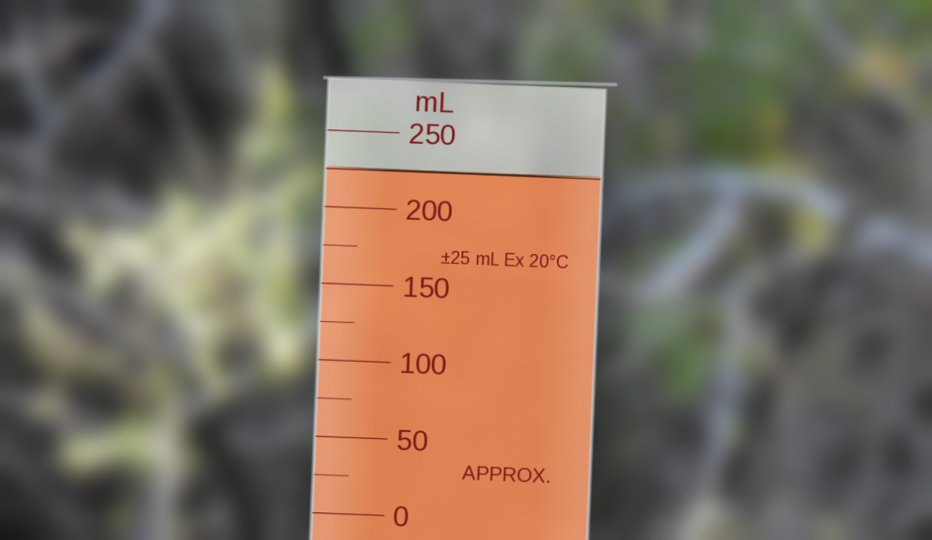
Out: value=225 unit=mL
